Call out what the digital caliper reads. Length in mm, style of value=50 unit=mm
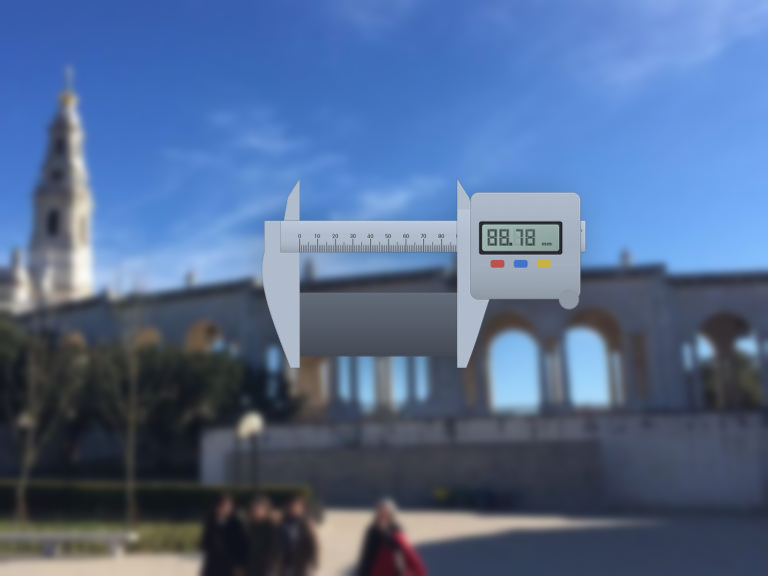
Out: value=88.78 unit=mm
